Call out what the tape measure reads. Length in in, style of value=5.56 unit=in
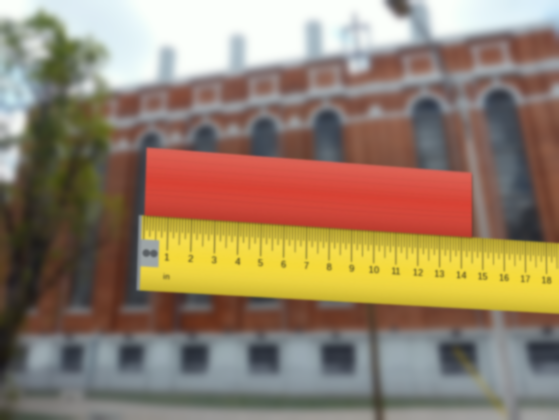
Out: value=14.5 unit=in
